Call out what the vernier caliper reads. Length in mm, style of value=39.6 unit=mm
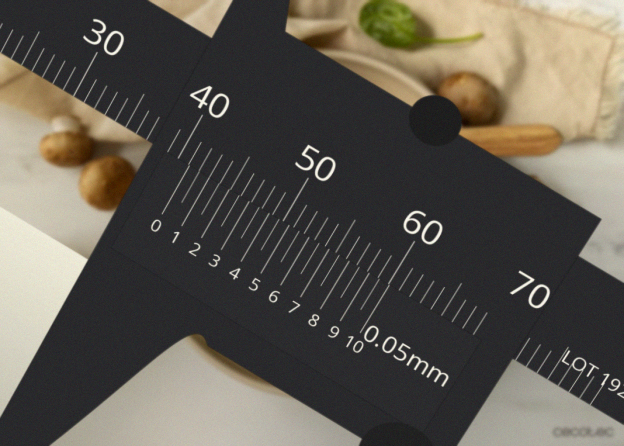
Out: value=41.1 unit=mm
